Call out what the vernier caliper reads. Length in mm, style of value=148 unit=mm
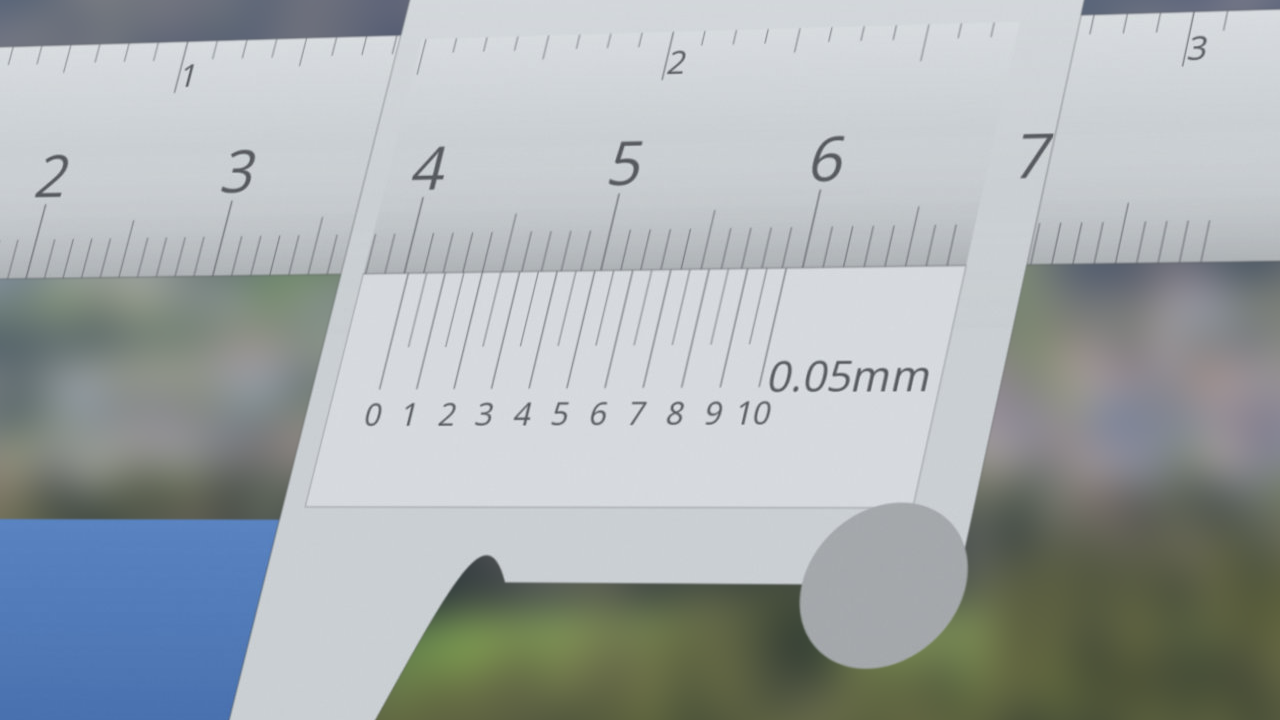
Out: value=40.2 unit=mm
